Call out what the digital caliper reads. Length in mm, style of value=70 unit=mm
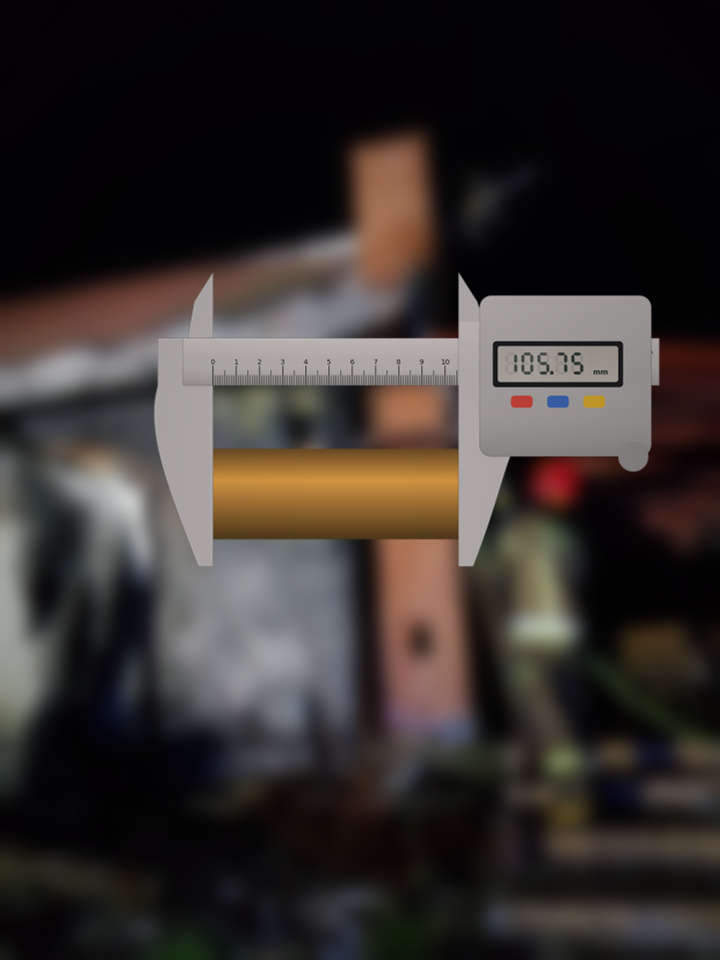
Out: value=105.75 unit=mm
